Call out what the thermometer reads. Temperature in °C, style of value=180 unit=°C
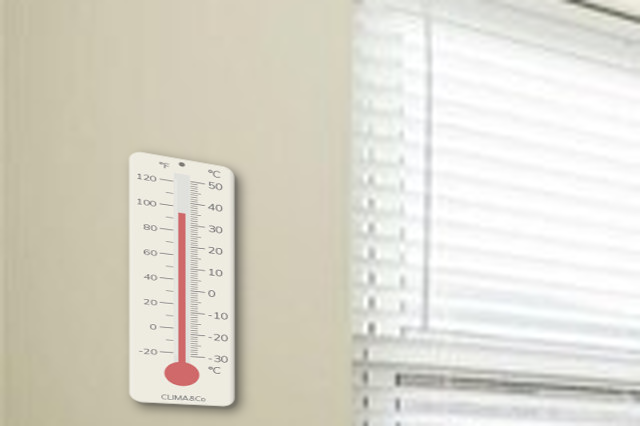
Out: value=35 unit=°C
